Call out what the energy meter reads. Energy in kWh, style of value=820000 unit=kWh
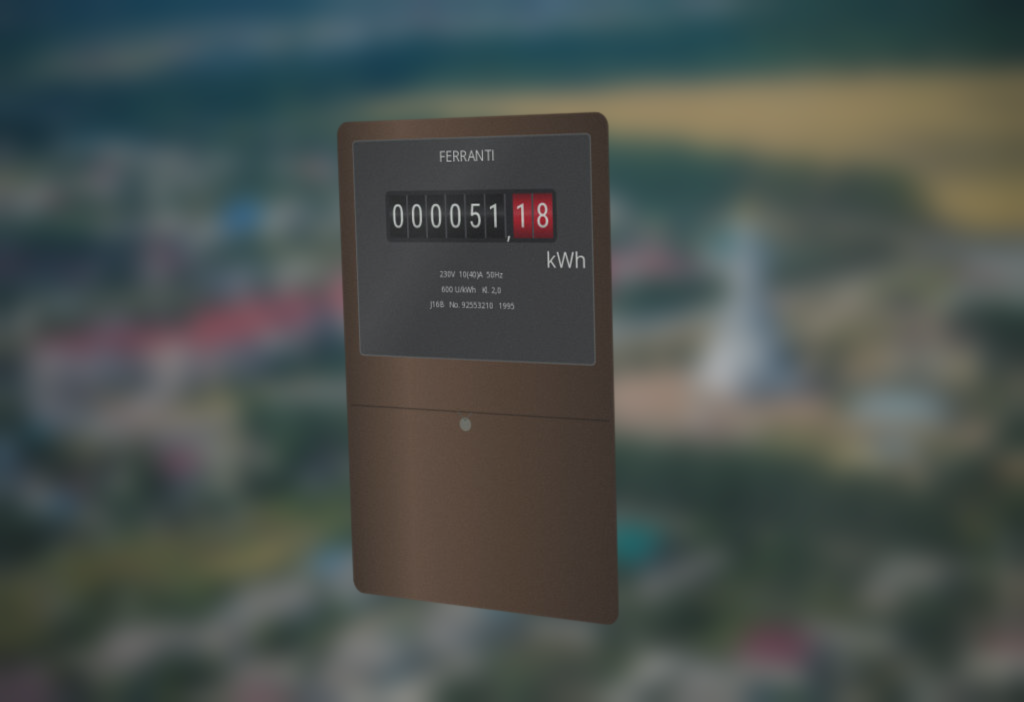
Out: value=51.18 unit=kWh
